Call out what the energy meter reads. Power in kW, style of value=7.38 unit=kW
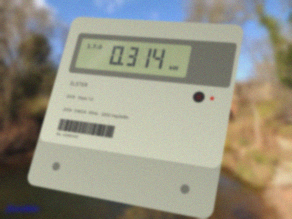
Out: value=0.314 unit=kW
